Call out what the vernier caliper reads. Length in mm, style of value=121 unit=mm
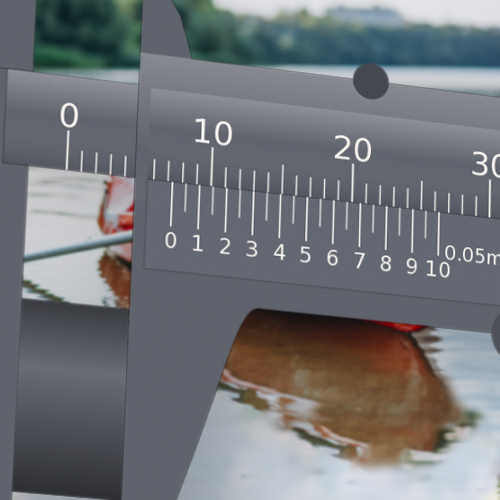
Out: value=7.3 unit=mm
